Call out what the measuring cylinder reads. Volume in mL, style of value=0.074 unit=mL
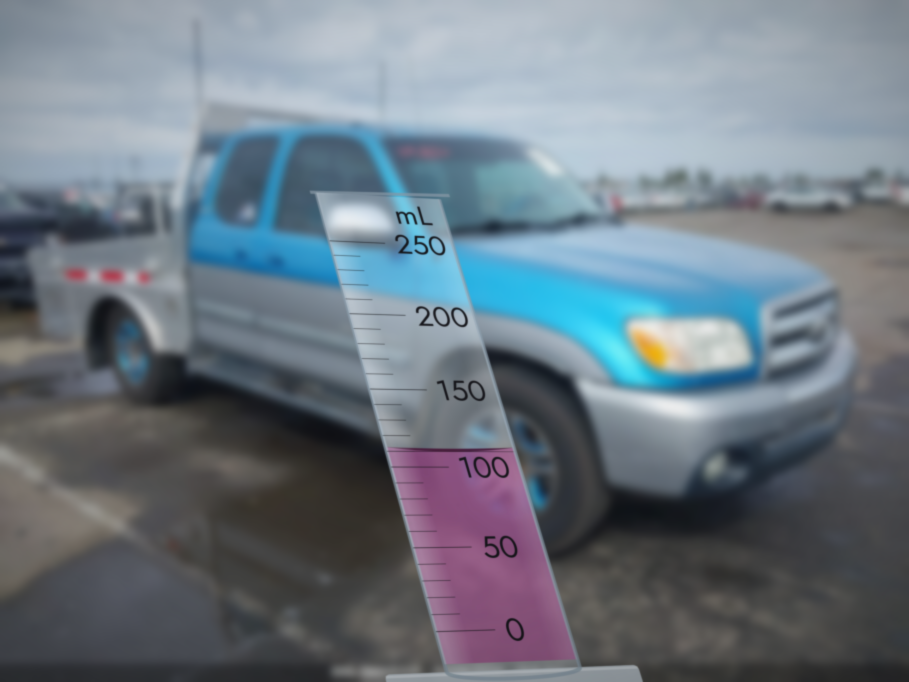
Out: value=110 unit=mL
